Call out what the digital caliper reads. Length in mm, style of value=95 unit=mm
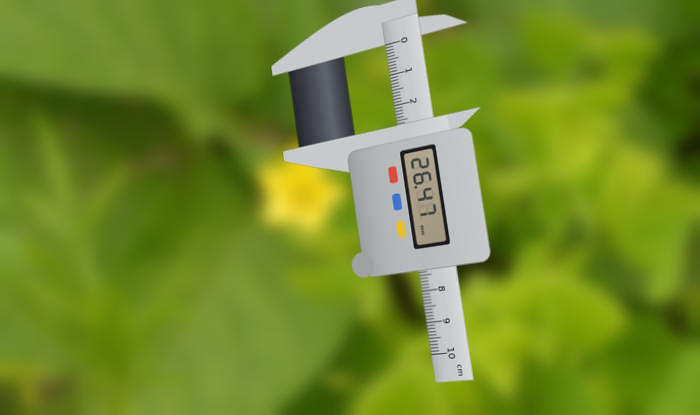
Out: value=26.47 unit=mm
